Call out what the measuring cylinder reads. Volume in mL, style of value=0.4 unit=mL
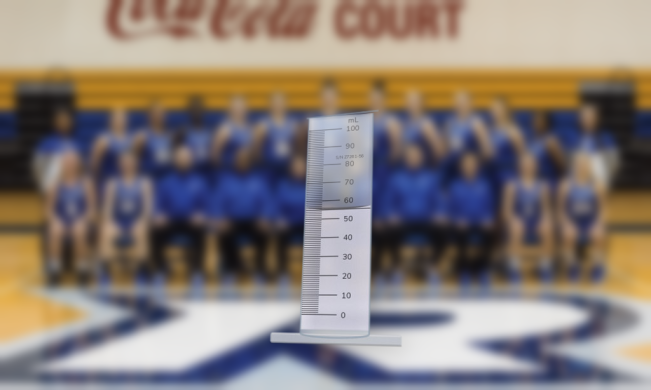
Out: value=55 unit=mL
